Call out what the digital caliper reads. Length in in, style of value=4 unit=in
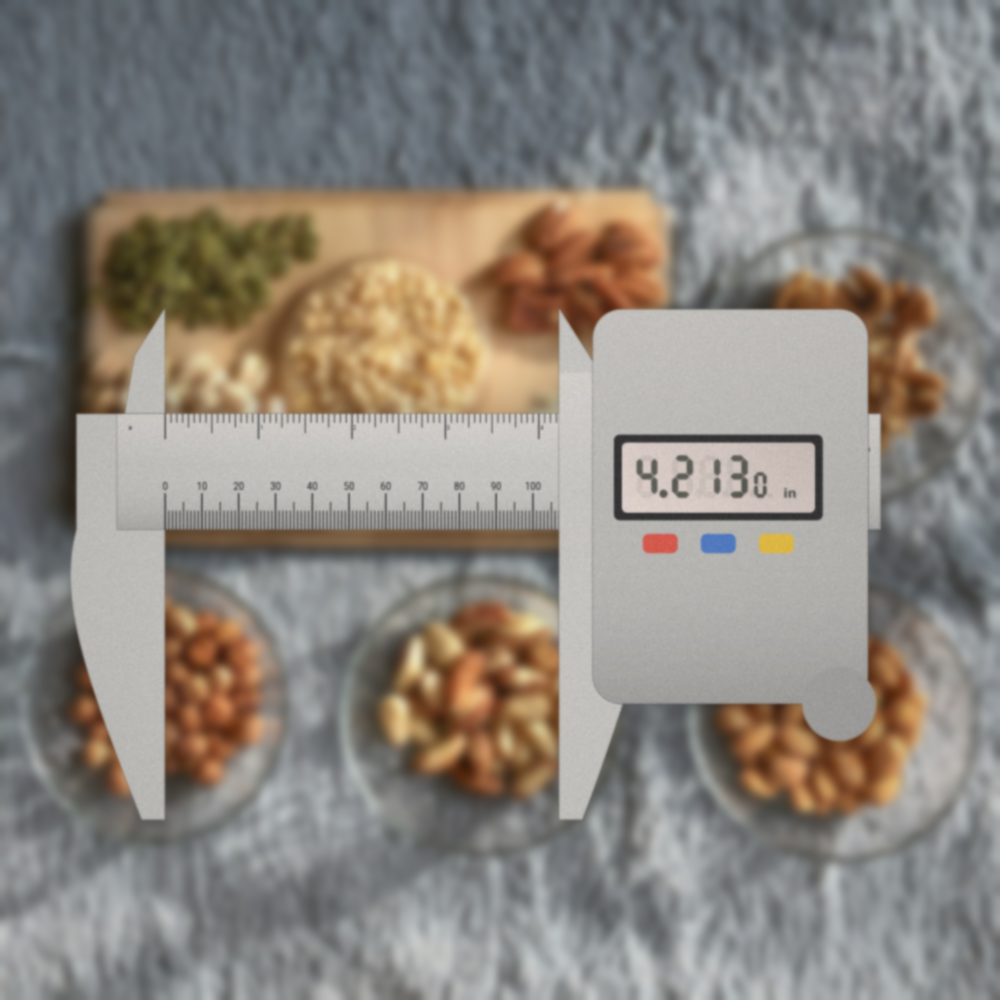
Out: value=4.2130 unit=in
